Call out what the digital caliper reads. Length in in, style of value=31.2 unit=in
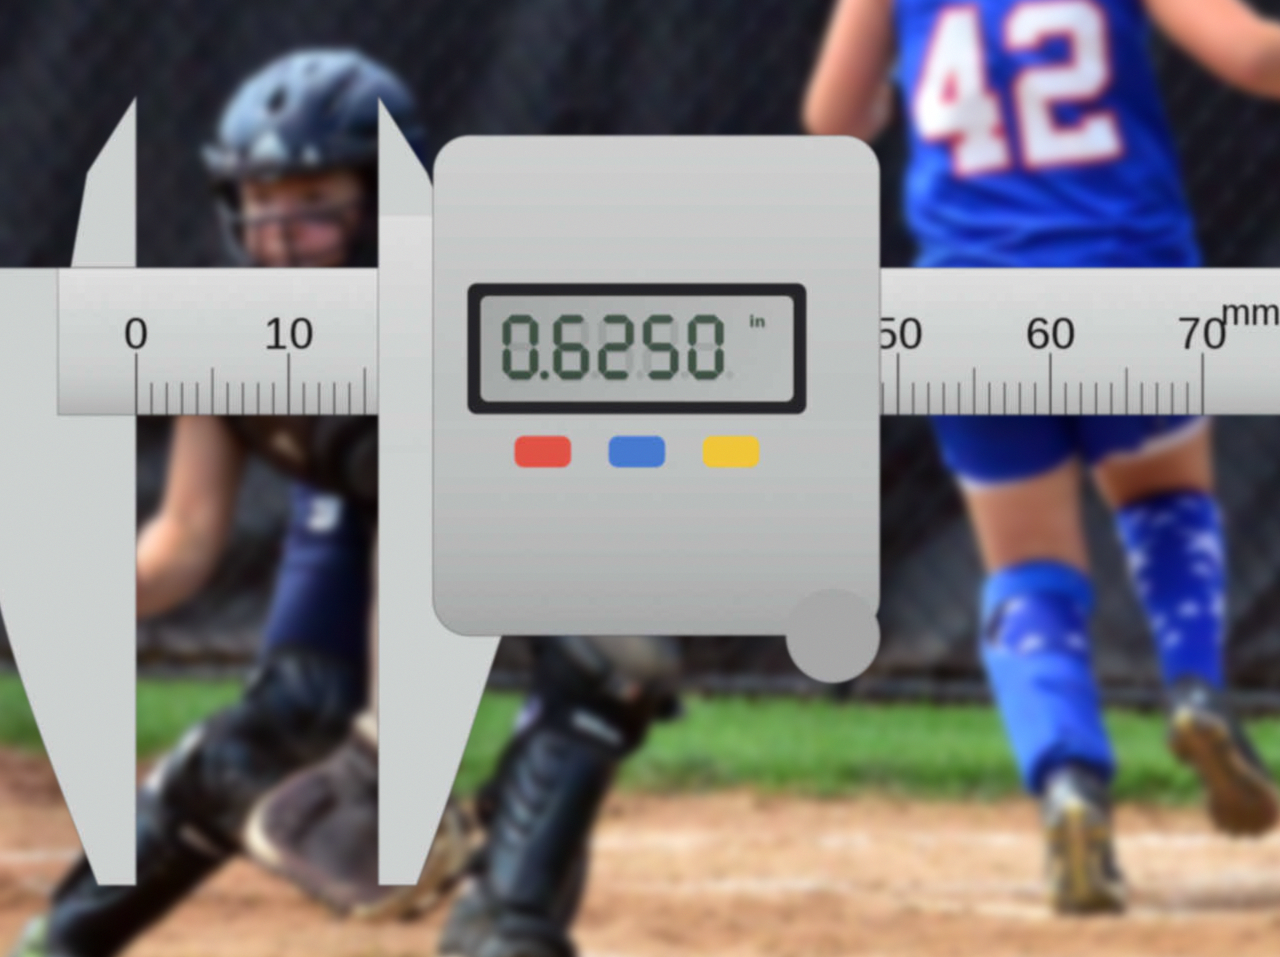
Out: value=0.6250 unit=in
